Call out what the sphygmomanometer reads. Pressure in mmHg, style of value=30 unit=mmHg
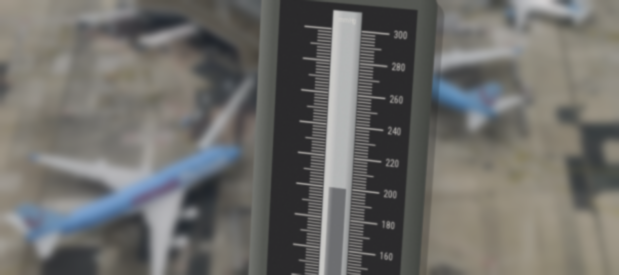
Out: value=200 unit=mmHg
